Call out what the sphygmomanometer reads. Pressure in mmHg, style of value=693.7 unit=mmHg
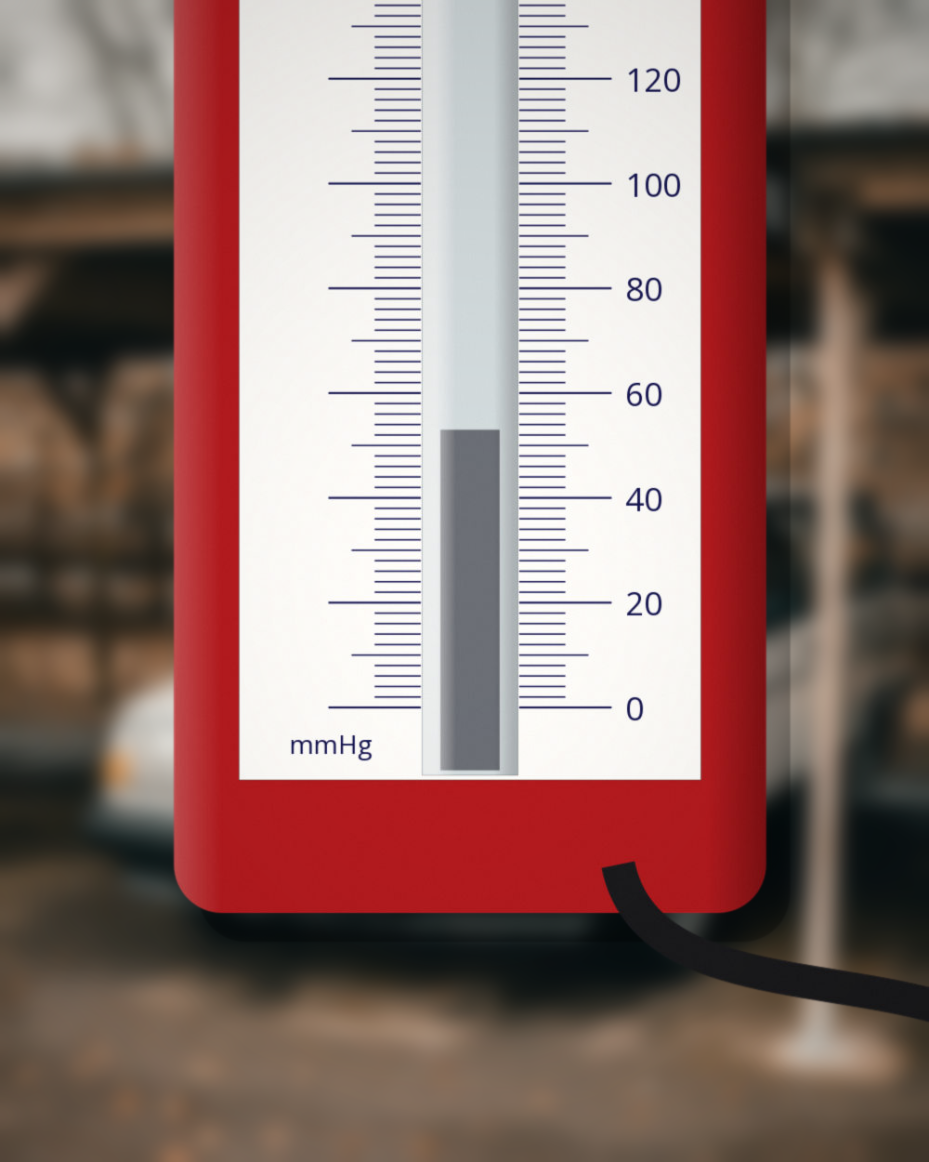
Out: value=53 unit=mmHg
